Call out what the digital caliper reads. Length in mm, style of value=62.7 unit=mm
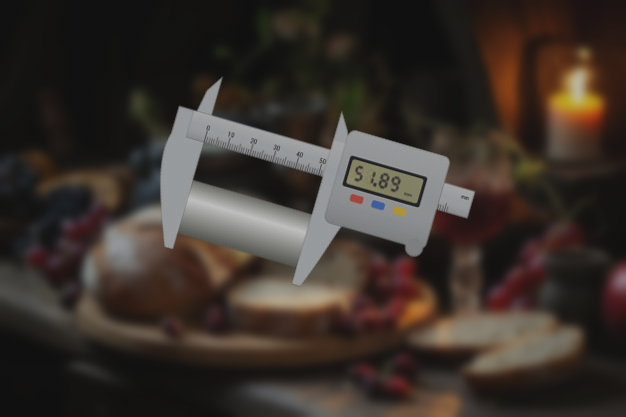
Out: value=51.89 unit=mm
